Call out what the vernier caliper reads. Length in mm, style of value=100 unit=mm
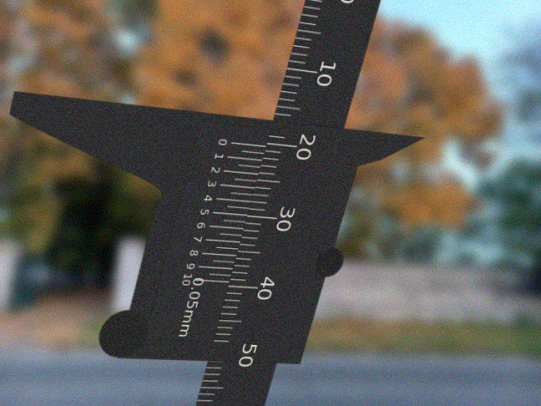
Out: value=20.4 unit=mm
